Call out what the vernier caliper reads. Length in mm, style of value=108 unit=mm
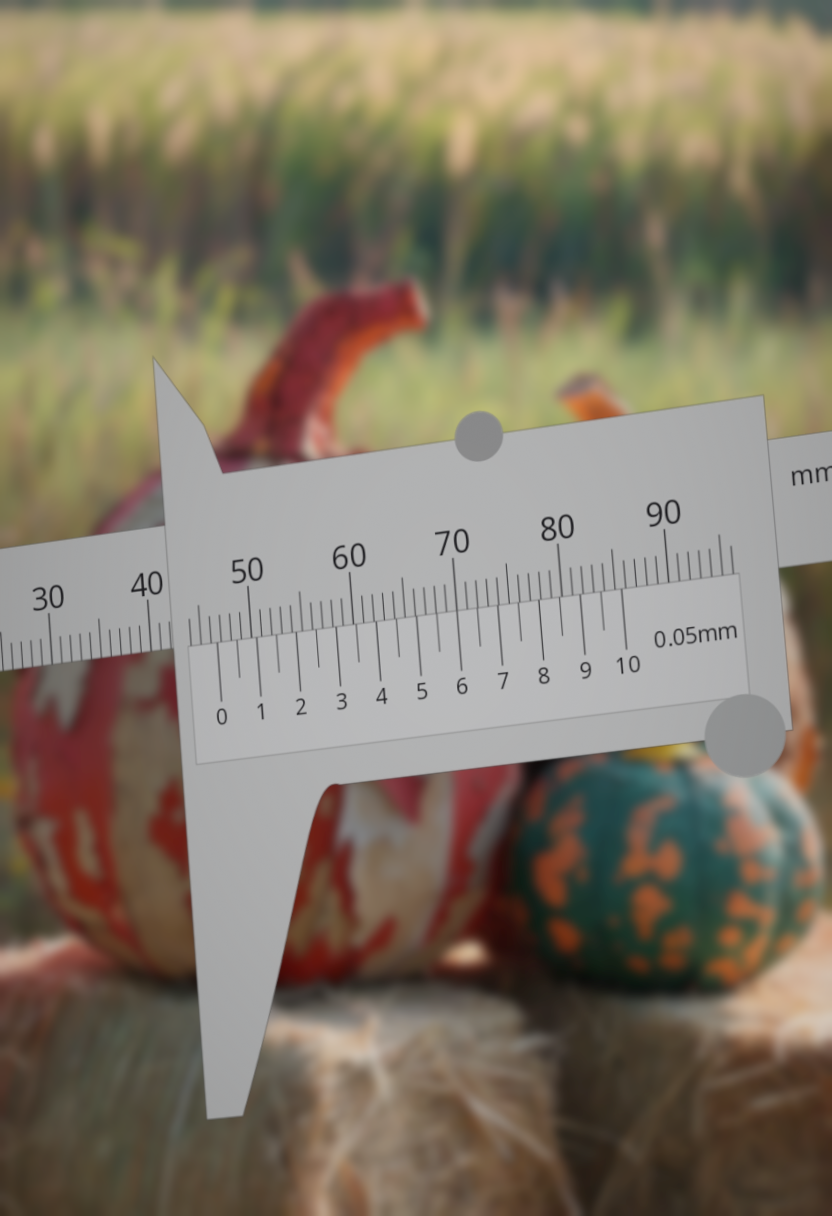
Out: value=46.6 unit=mm
